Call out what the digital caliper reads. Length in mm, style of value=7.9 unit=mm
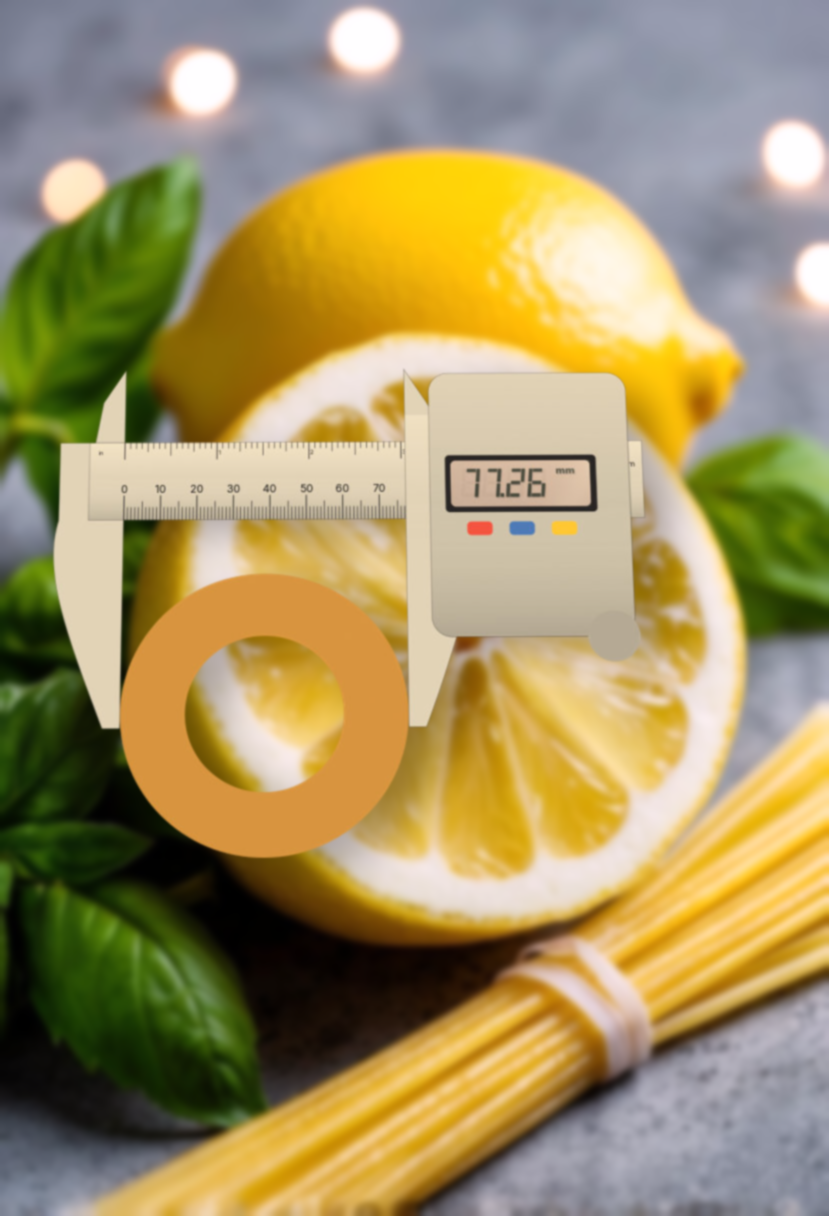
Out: value=77.26 unit=mm
